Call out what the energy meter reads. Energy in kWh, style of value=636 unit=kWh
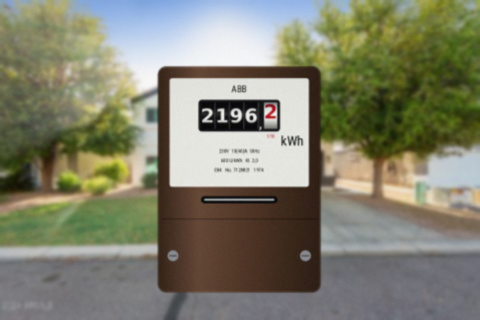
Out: value=2196.2 unit=kWh
